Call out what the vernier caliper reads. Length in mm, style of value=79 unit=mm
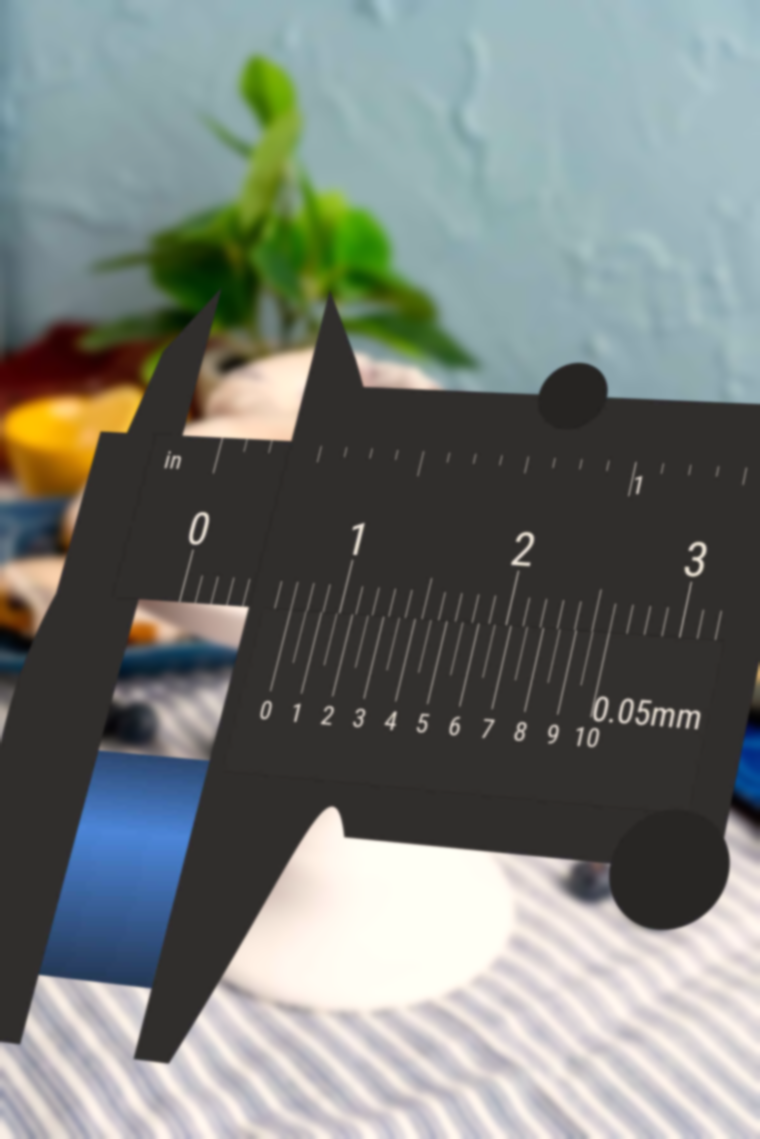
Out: value=7.0 unit=mm
